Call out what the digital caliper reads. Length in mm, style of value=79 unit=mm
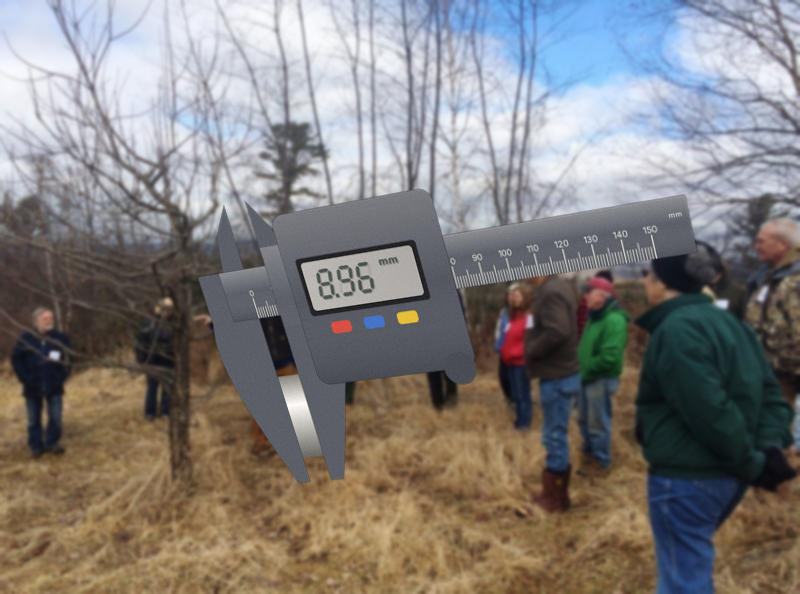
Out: value=8.96 unit=mm
